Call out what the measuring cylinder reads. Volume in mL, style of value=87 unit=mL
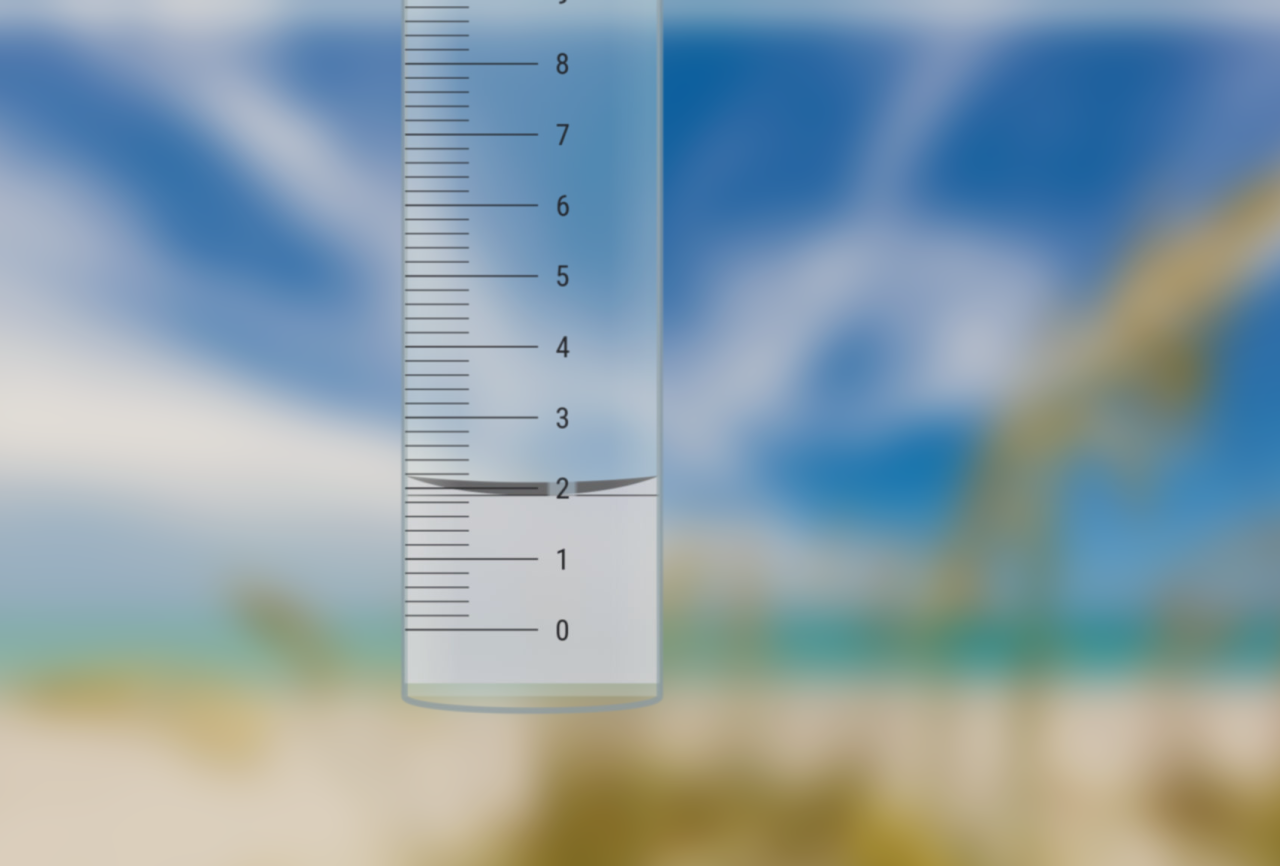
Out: value=1.9 unit=mL
